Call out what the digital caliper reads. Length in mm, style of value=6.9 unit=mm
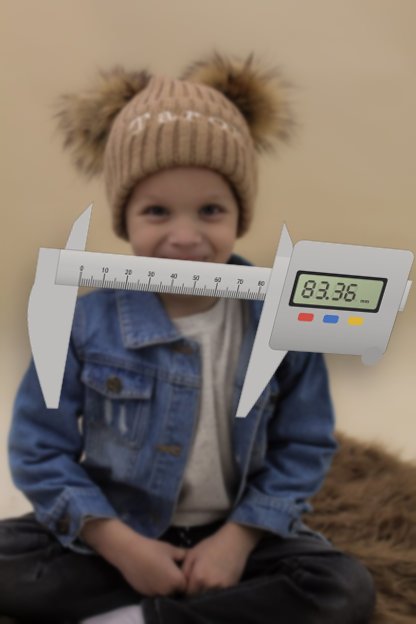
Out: value=83.36 unit=mm
